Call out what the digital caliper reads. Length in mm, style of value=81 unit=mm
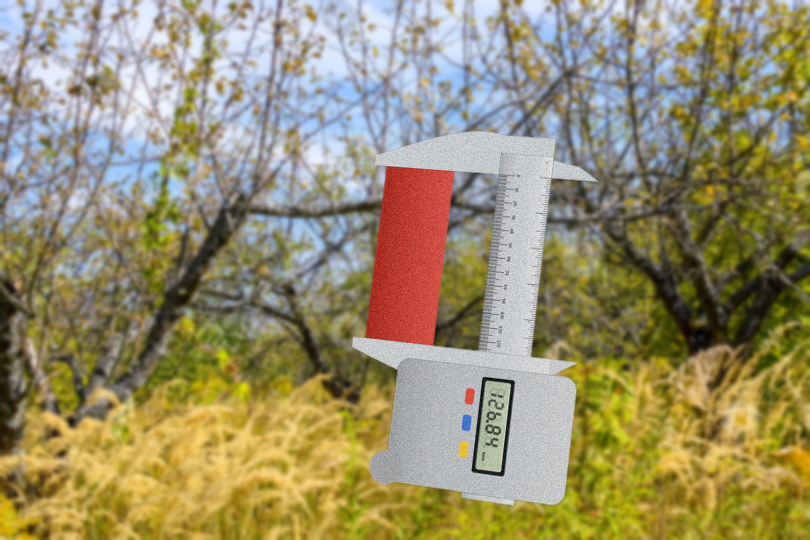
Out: value=126.84 unit=mm
